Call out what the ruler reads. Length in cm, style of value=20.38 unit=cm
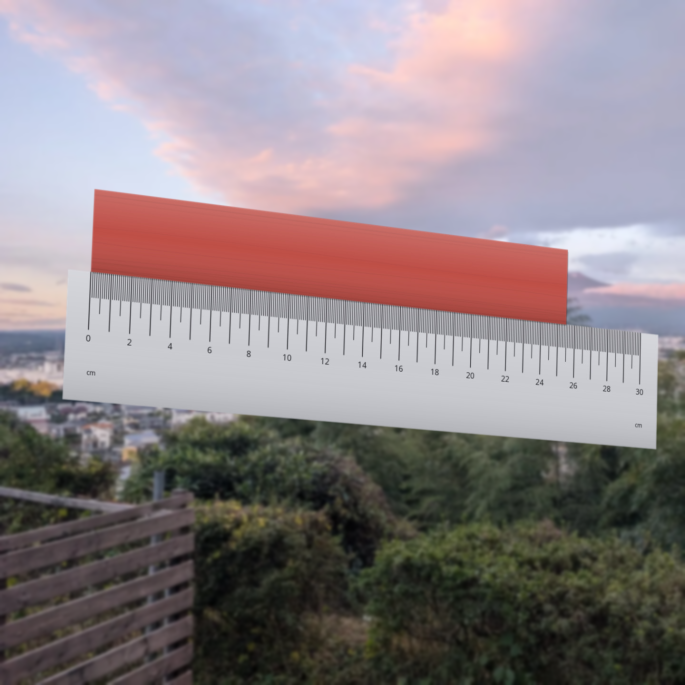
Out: value=25.5 unit=cm
